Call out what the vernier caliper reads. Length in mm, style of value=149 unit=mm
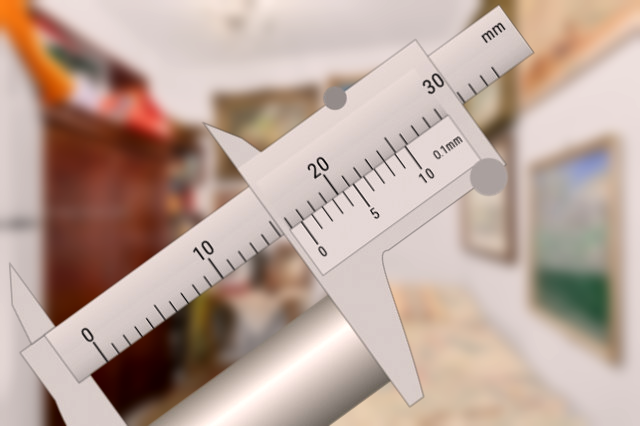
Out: value=16.8 unit=mm
